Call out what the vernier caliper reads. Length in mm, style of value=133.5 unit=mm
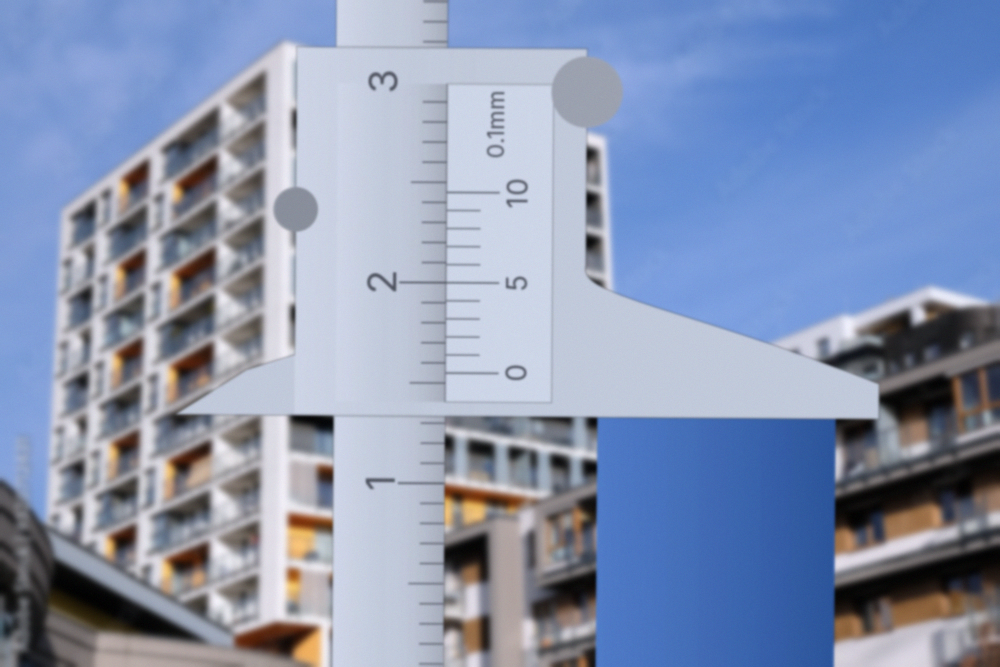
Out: value=15.5 unit=mm
